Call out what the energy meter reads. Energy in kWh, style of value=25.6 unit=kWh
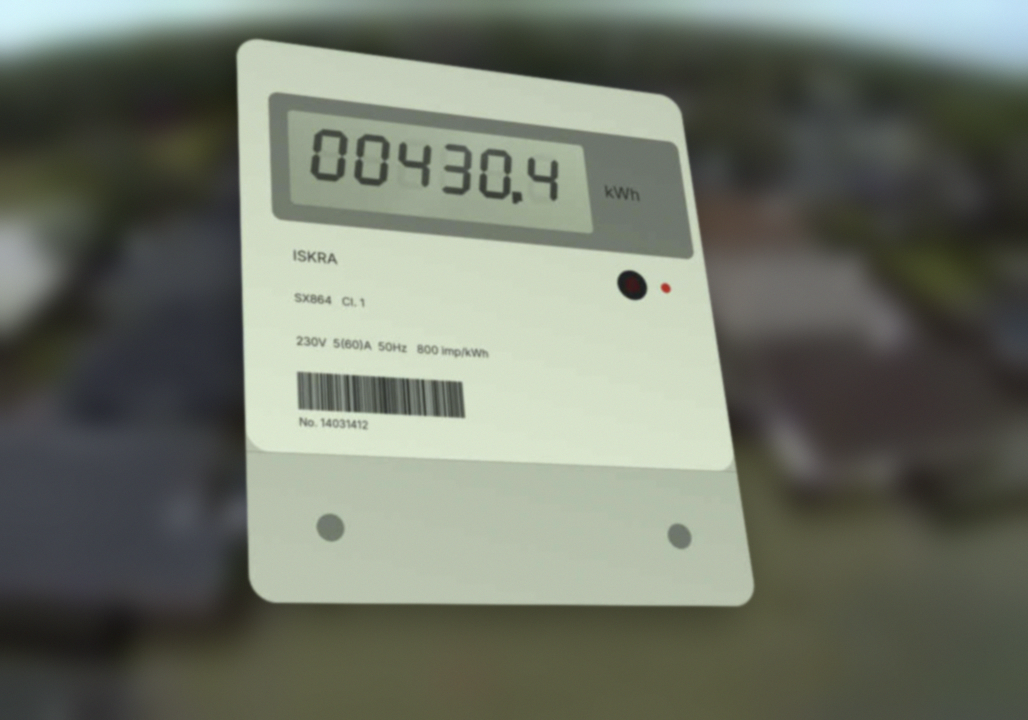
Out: value=430.4 unit=kWh
